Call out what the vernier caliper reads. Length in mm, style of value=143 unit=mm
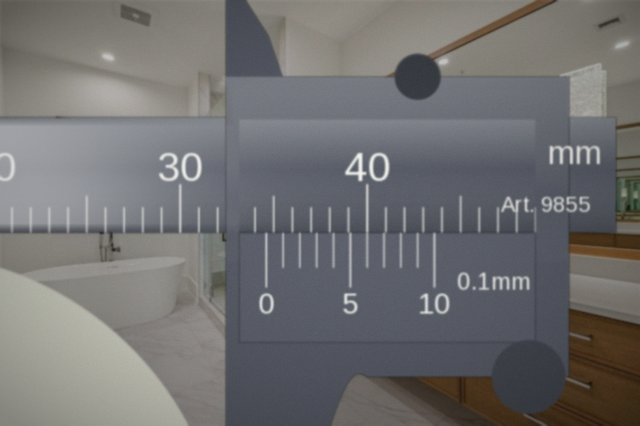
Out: value=34.6 unit=mm
